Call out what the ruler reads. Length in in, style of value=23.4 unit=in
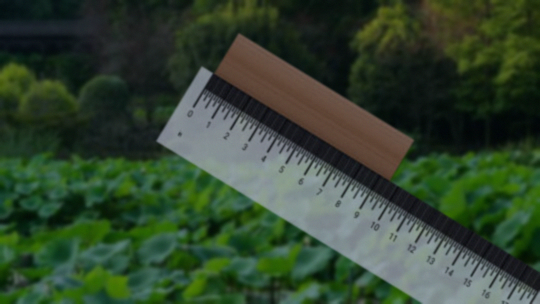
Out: value=9.5 unit=in
